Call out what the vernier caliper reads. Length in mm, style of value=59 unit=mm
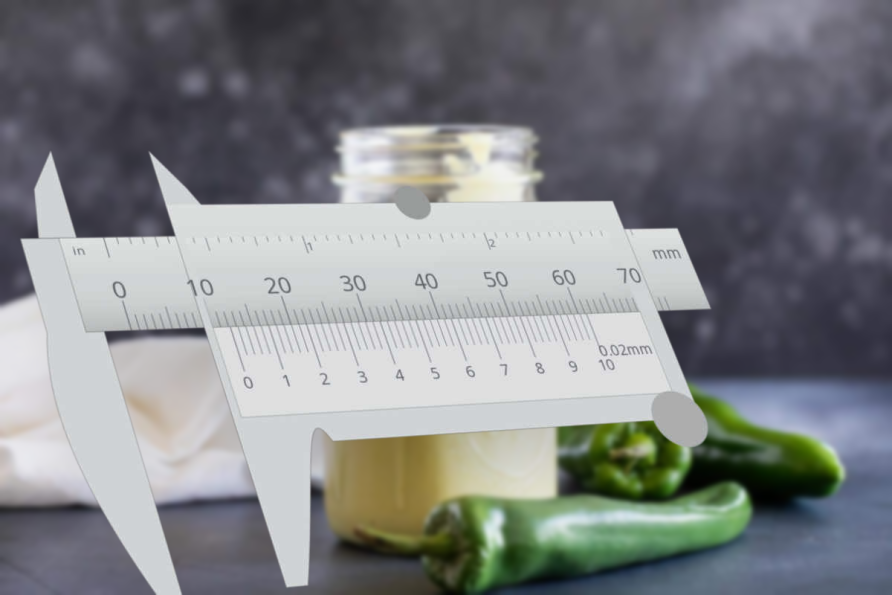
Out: value=12.2 unit=mm
